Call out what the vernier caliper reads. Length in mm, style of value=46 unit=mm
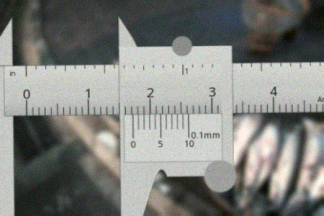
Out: value=17.2 unit=mm
